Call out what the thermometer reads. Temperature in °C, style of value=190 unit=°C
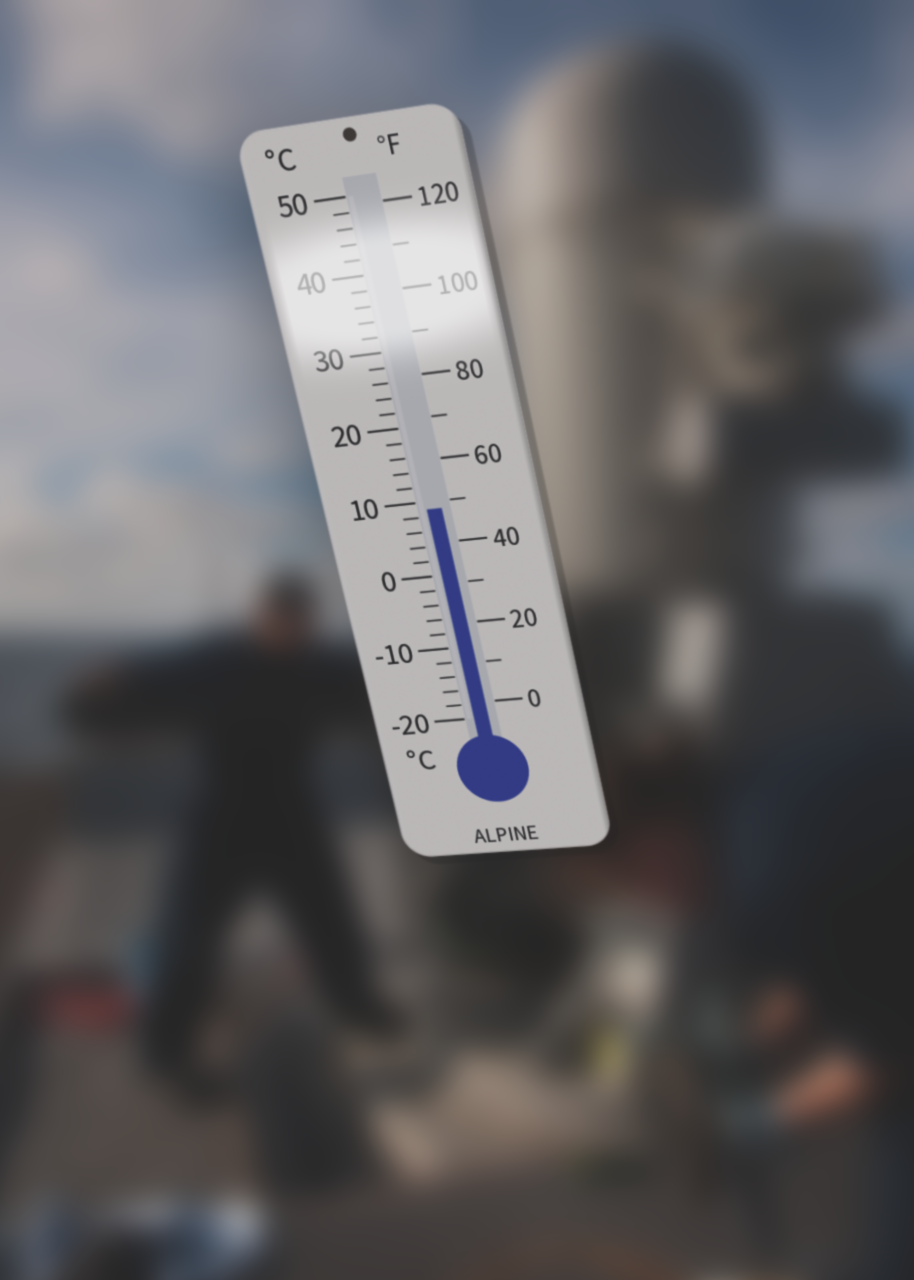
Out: value=9 unit=°C
